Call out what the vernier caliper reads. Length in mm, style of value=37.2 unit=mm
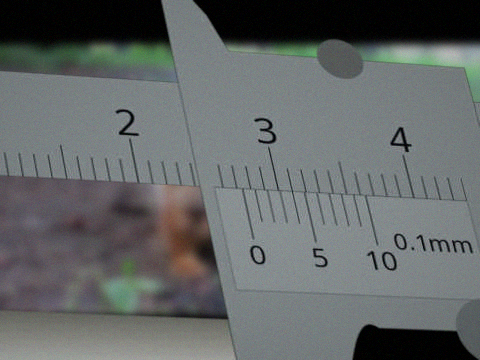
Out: value=27.4 unit=mm
